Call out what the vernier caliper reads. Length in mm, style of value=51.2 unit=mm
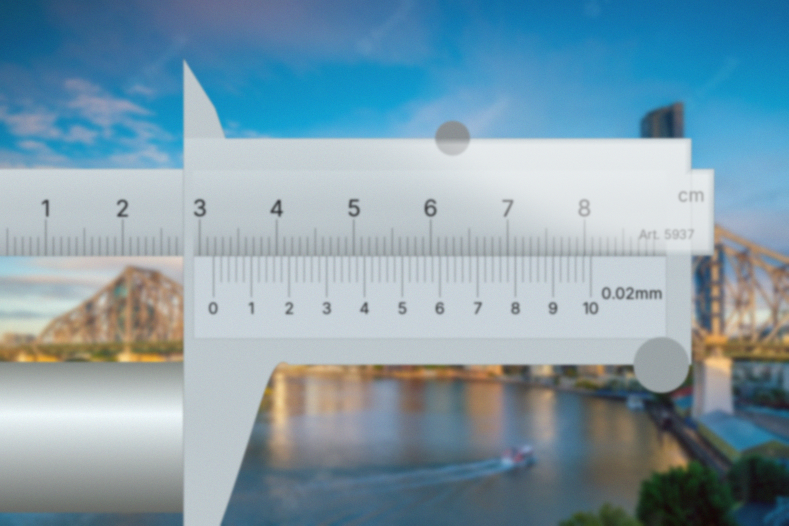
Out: value=31.8 unit=mm
